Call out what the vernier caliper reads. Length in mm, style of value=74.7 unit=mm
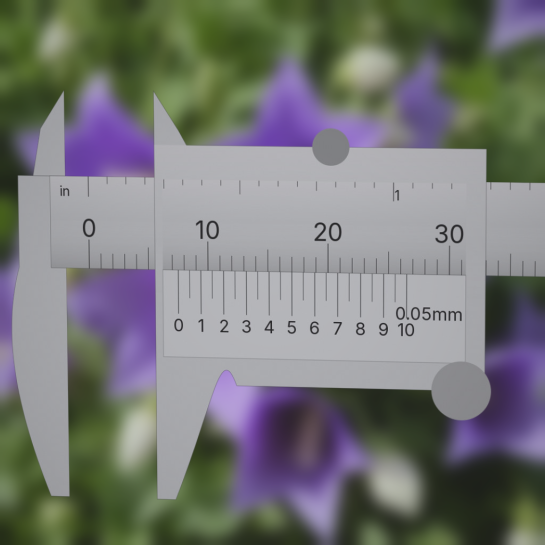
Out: value=7.5 unit=mm
